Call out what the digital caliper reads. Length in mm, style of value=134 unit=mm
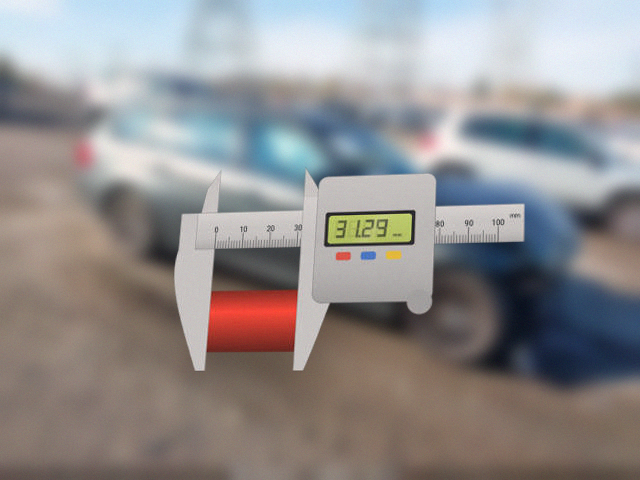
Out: value=31.29 unit=mm
